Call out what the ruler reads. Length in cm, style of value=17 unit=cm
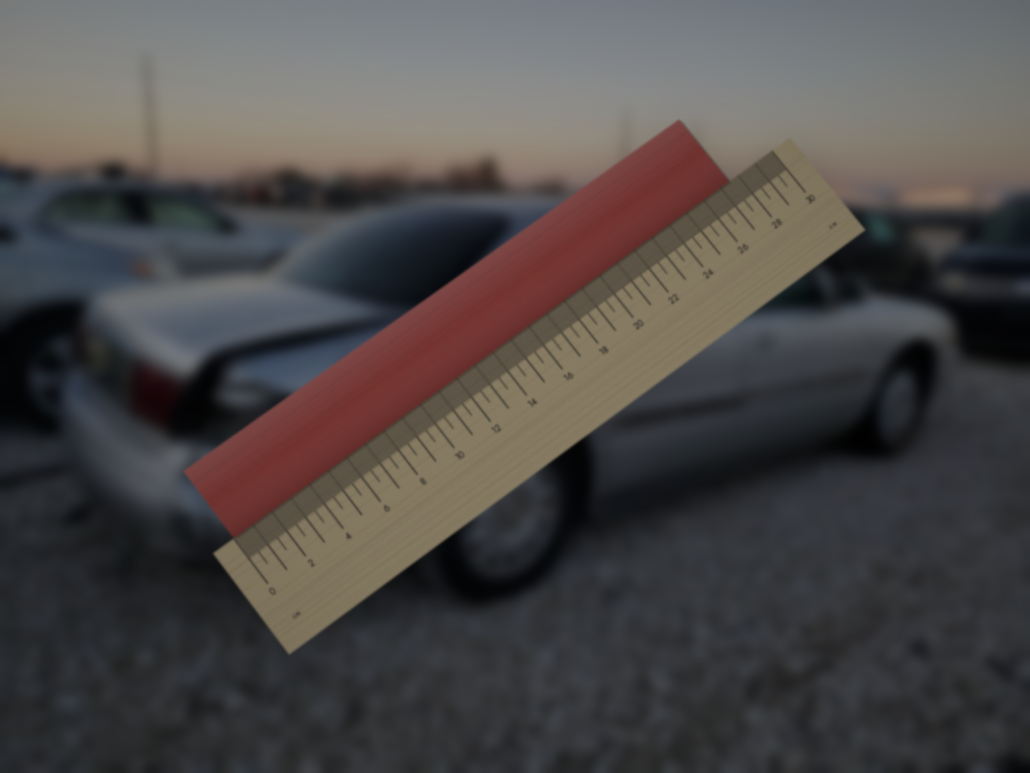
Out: value=27.5 unit=cm
